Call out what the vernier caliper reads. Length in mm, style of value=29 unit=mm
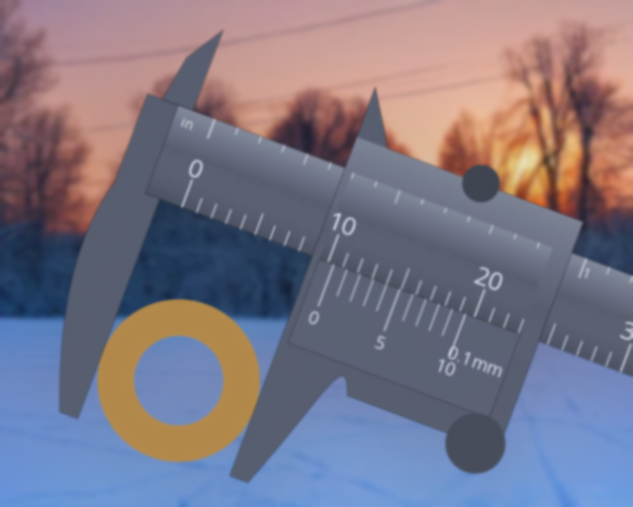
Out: value=10.4 unit=mm
